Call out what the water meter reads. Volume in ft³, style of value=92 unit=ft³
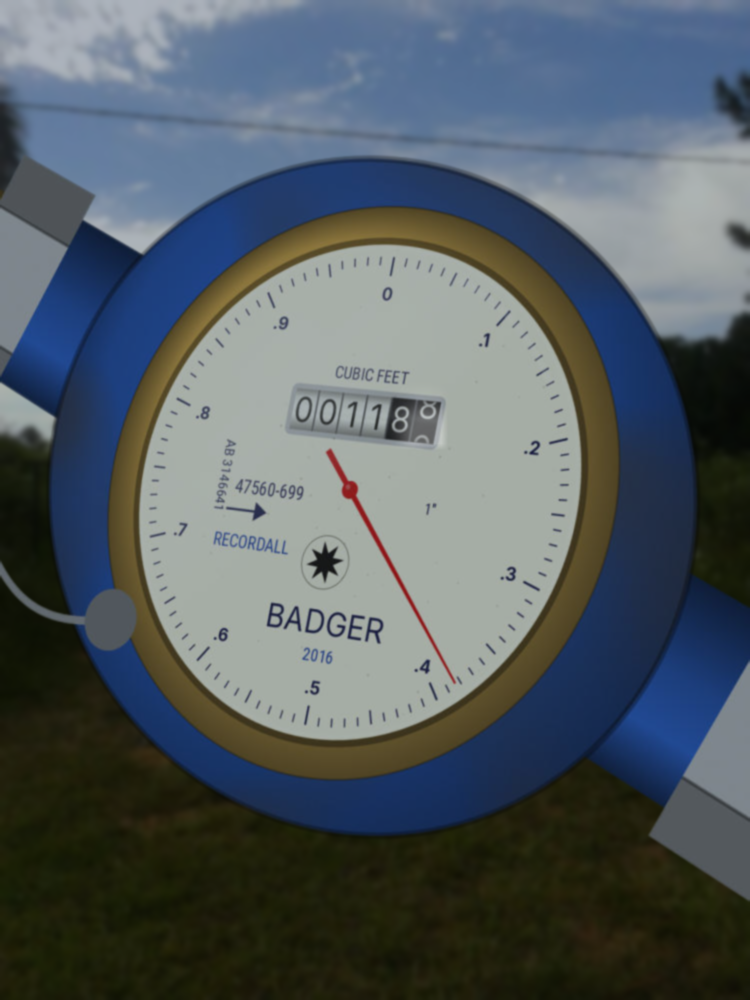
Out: value=1188.38 unit=ft³
